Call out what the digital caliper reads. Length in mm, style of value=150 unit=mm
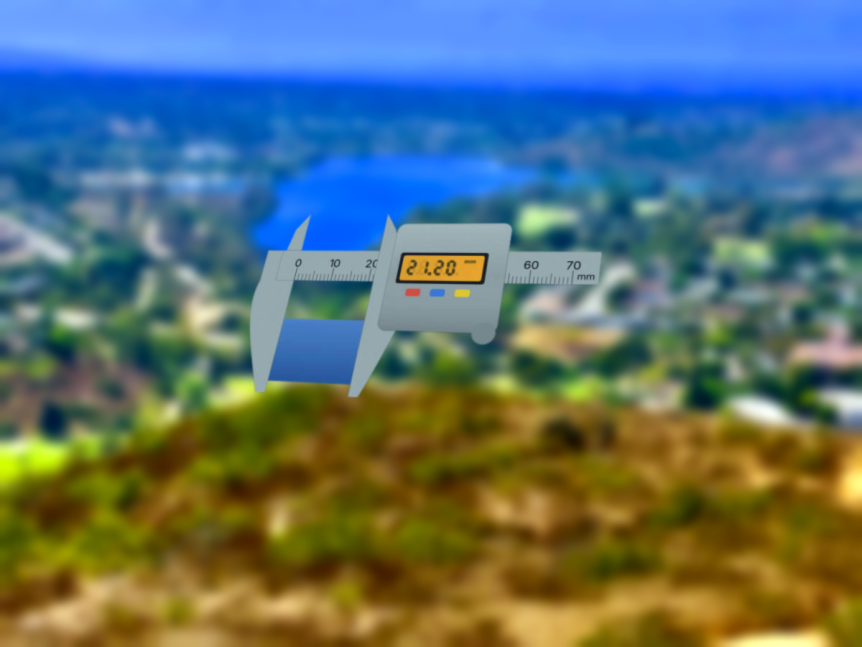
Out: value=21.20 unit=mm
